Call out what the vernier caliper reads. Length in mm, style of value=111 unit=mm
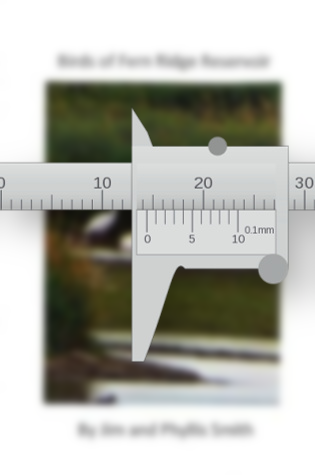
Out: value=14.4 unit=mm
